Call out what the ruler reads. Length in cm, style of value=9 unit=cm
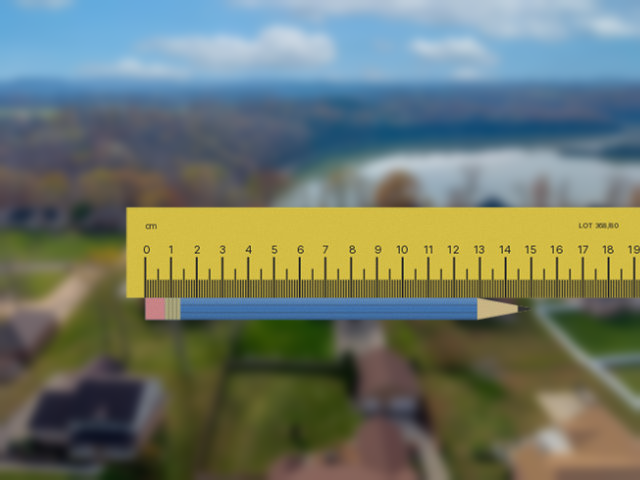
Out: value=15 unit=cm
